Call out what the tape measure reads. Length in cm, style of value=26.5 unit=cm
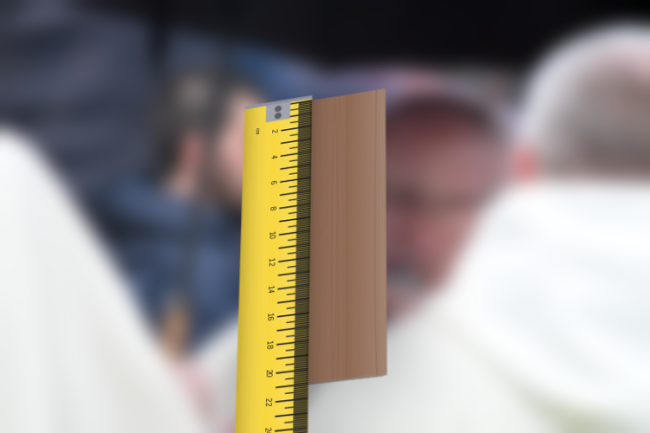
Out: value=21 unit=cm
